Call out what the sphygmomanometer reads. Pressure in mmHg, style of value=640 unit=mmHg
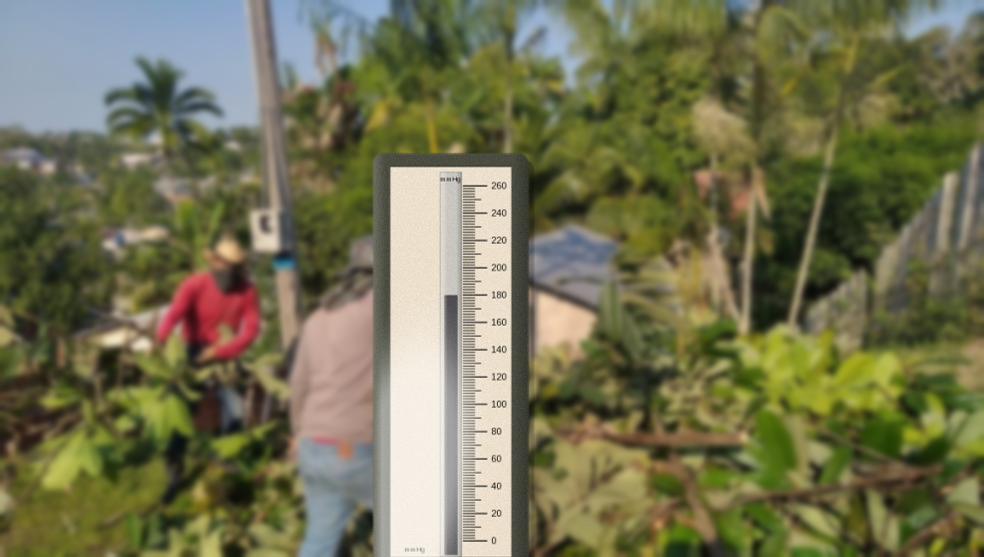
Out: value=180 unit=mmHg
